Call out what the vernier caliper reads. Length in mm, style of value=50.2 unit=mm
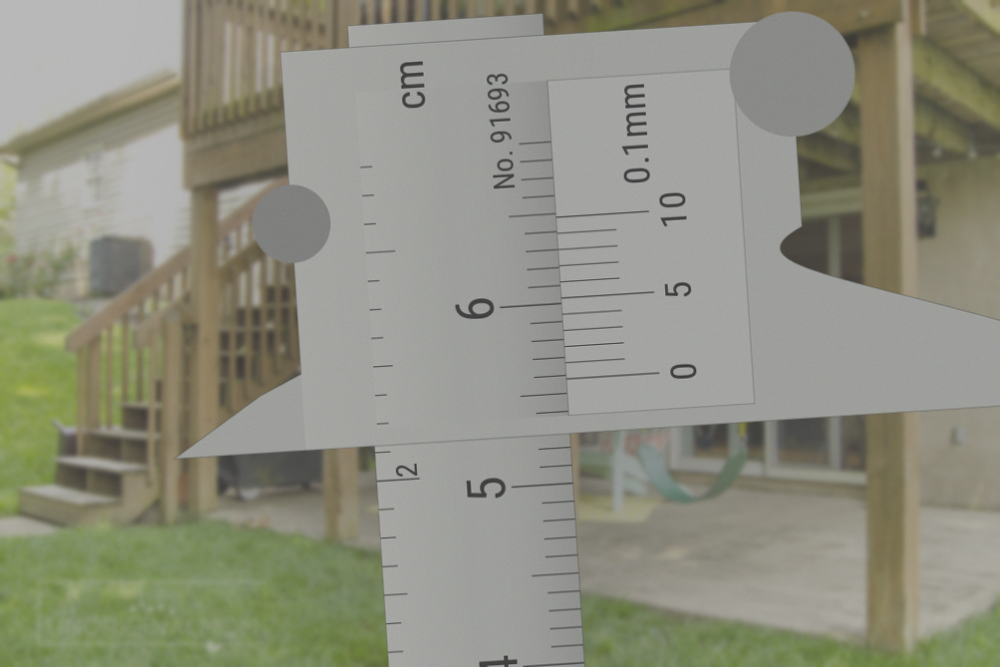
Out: value=55.8 unit=mm
